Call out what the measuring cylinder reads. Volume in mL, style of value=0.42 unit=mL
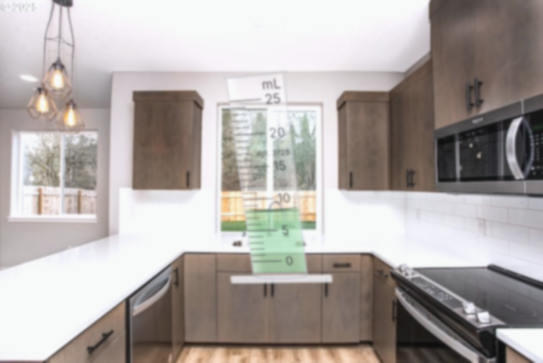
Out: value=8 unit=mL
